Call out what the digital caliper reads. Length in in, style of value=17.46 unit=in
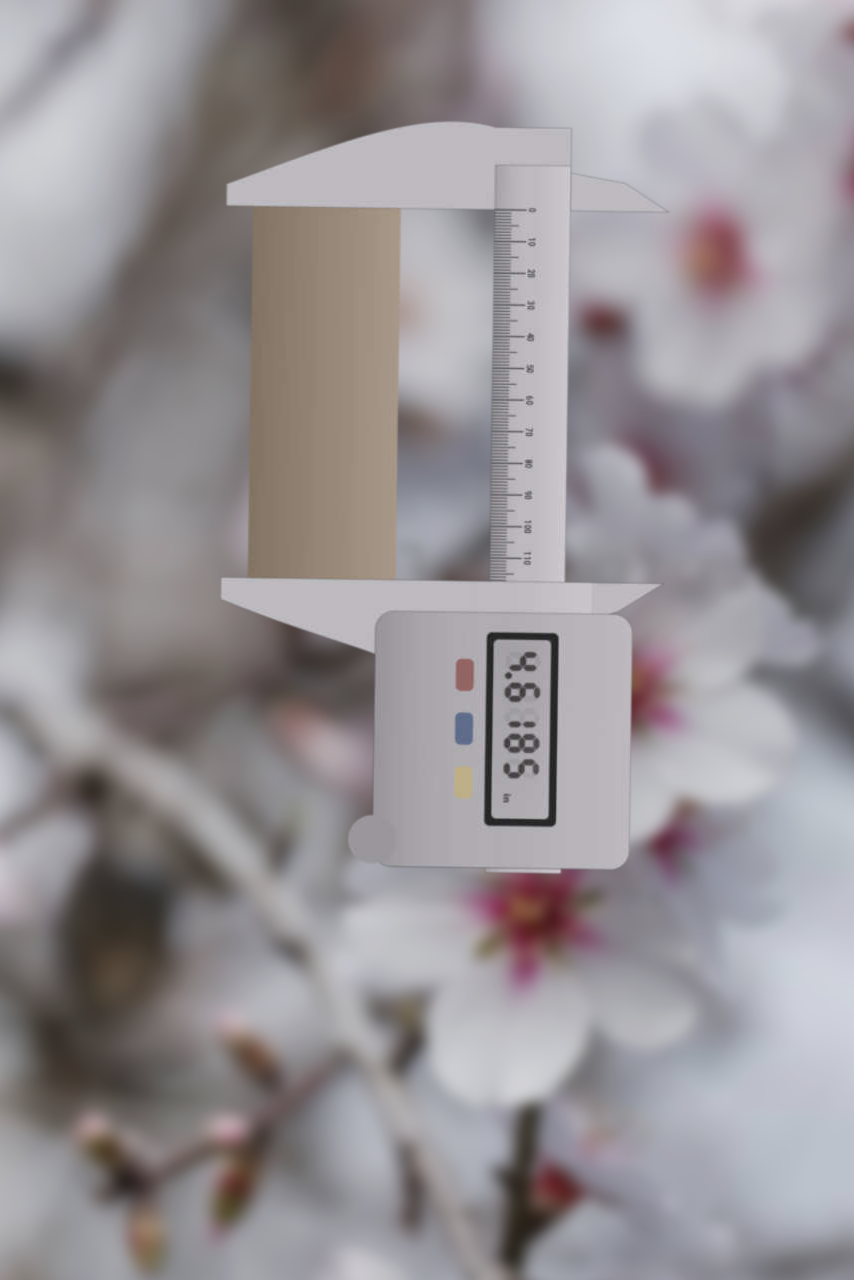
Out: value=4.6185 unit=in
